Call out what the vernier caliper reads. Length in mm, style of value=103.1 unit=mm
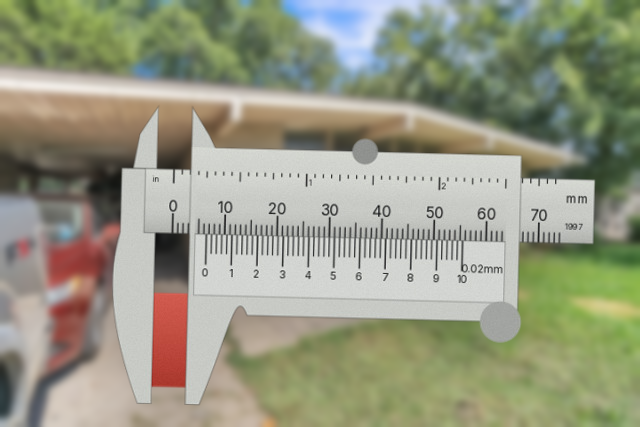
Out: value=6.5 unit=mm
